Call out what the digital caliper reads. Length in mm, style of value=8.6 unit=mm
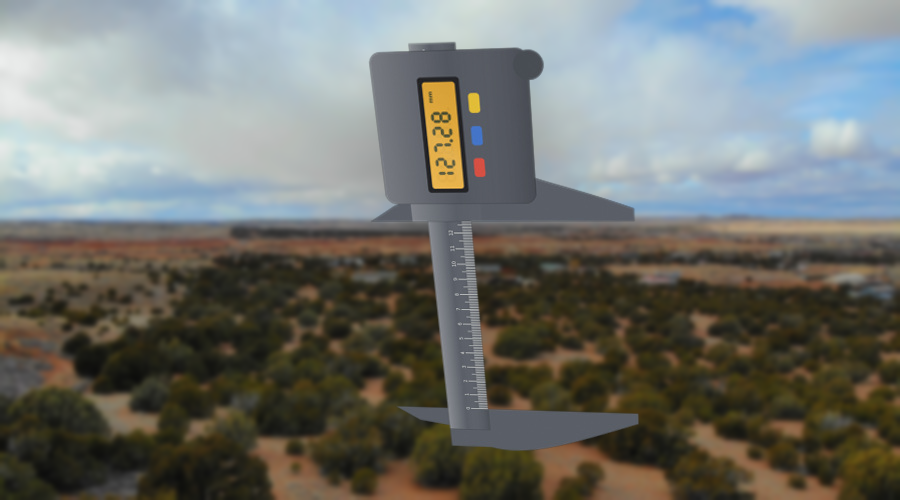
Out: value=127.28 unit=mm
